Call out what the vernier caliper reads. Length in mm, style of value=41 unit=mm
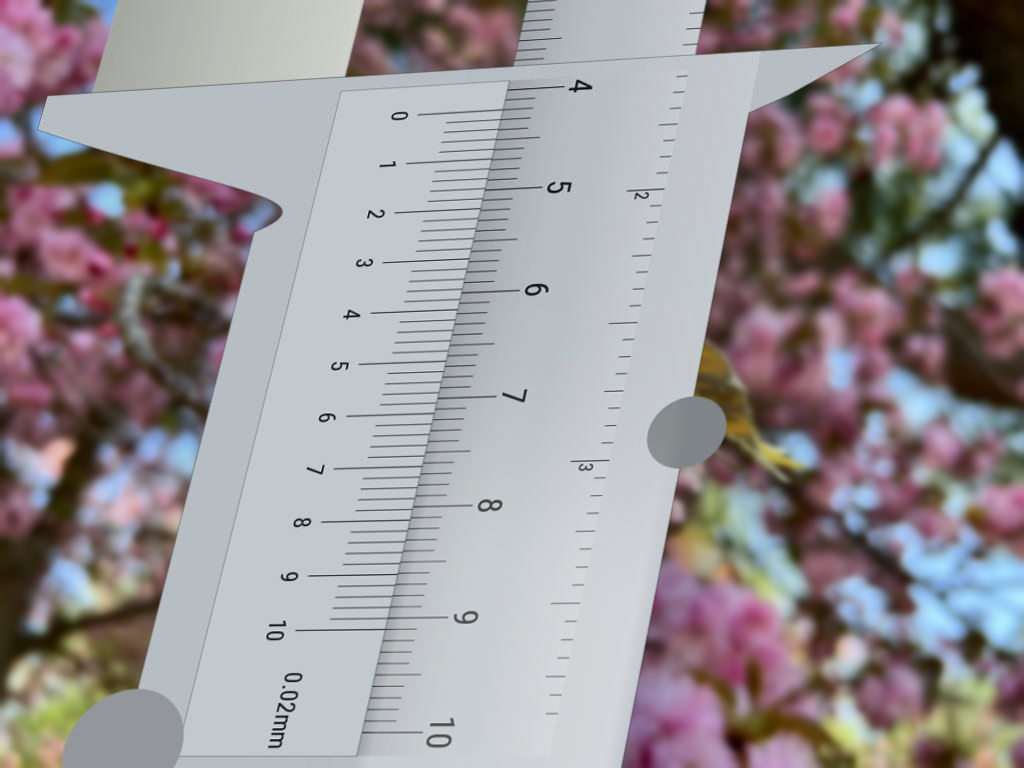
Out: value=42.0 unit=mm
